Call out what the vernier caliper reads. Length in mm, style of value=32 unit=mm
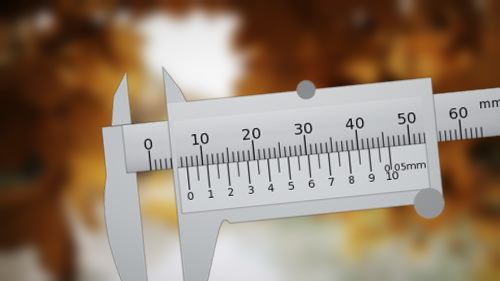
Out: value=7.0 unit=mm
